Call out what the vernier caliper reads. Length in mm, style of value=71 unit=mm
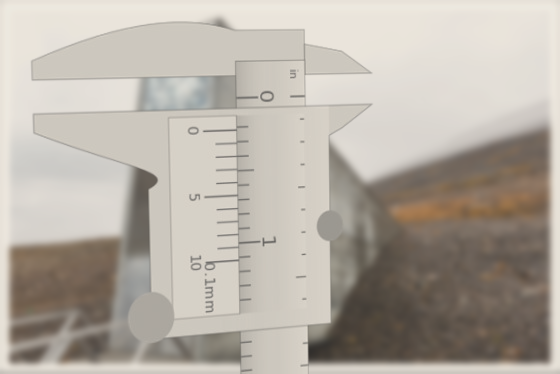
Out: value=2.2 unit=mm
